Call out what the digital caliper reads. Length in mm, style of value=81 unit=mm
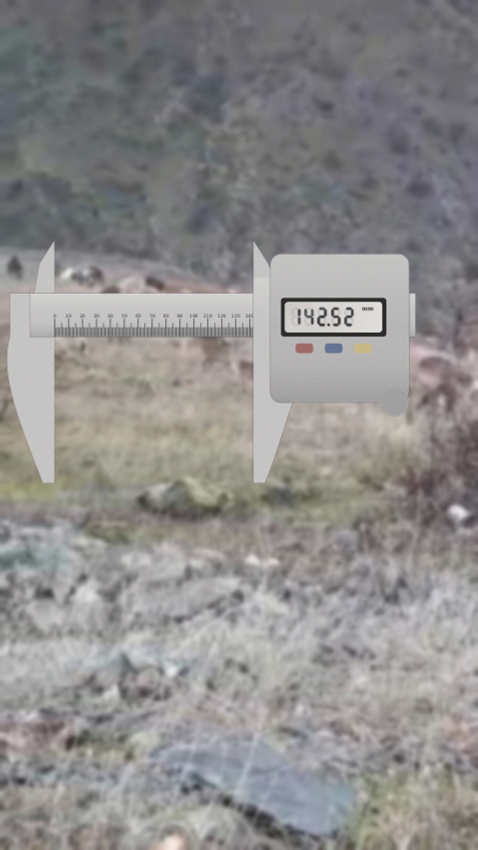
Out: value=142.52 unit=mm
